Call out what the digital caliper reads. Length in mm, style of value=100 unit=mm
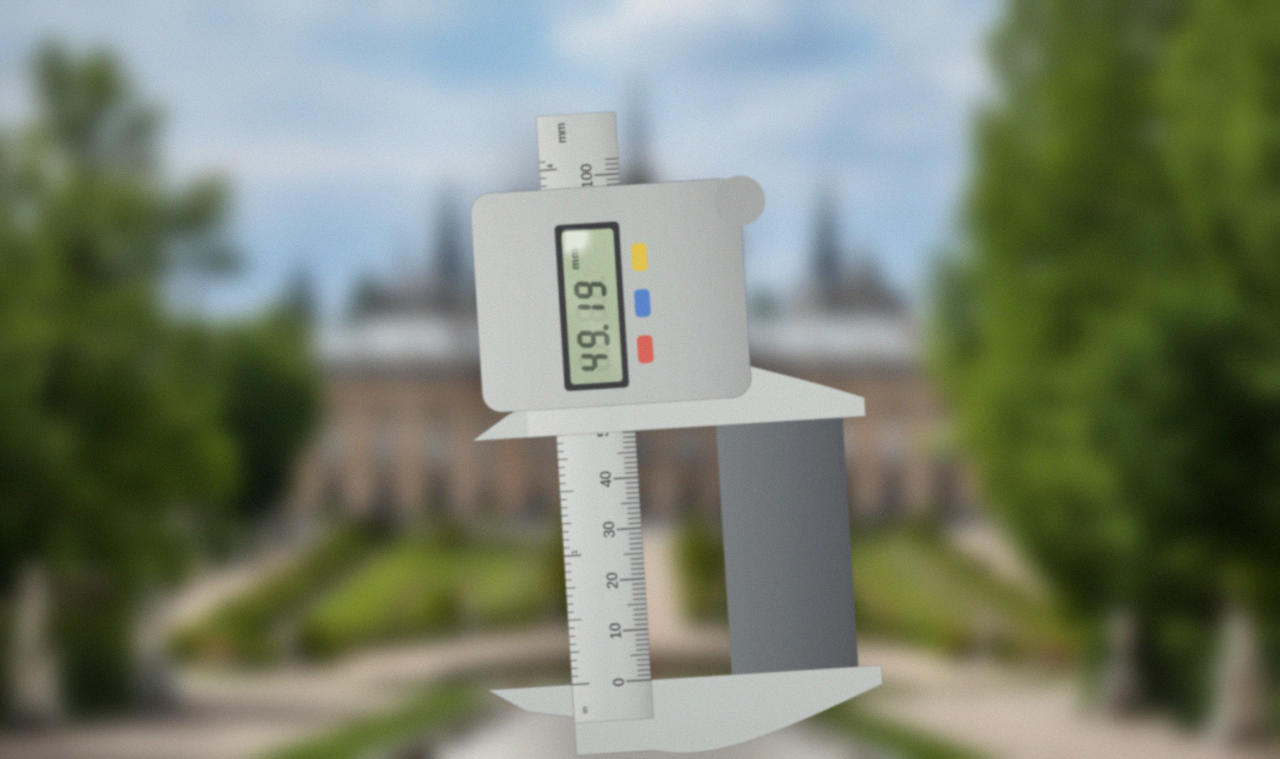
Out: value=49.19 unit=mm
